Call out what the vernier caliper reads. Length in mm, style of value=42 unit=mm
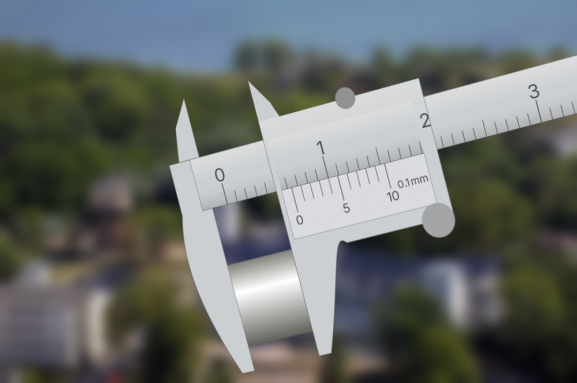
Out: value=6.4 unit=mm
